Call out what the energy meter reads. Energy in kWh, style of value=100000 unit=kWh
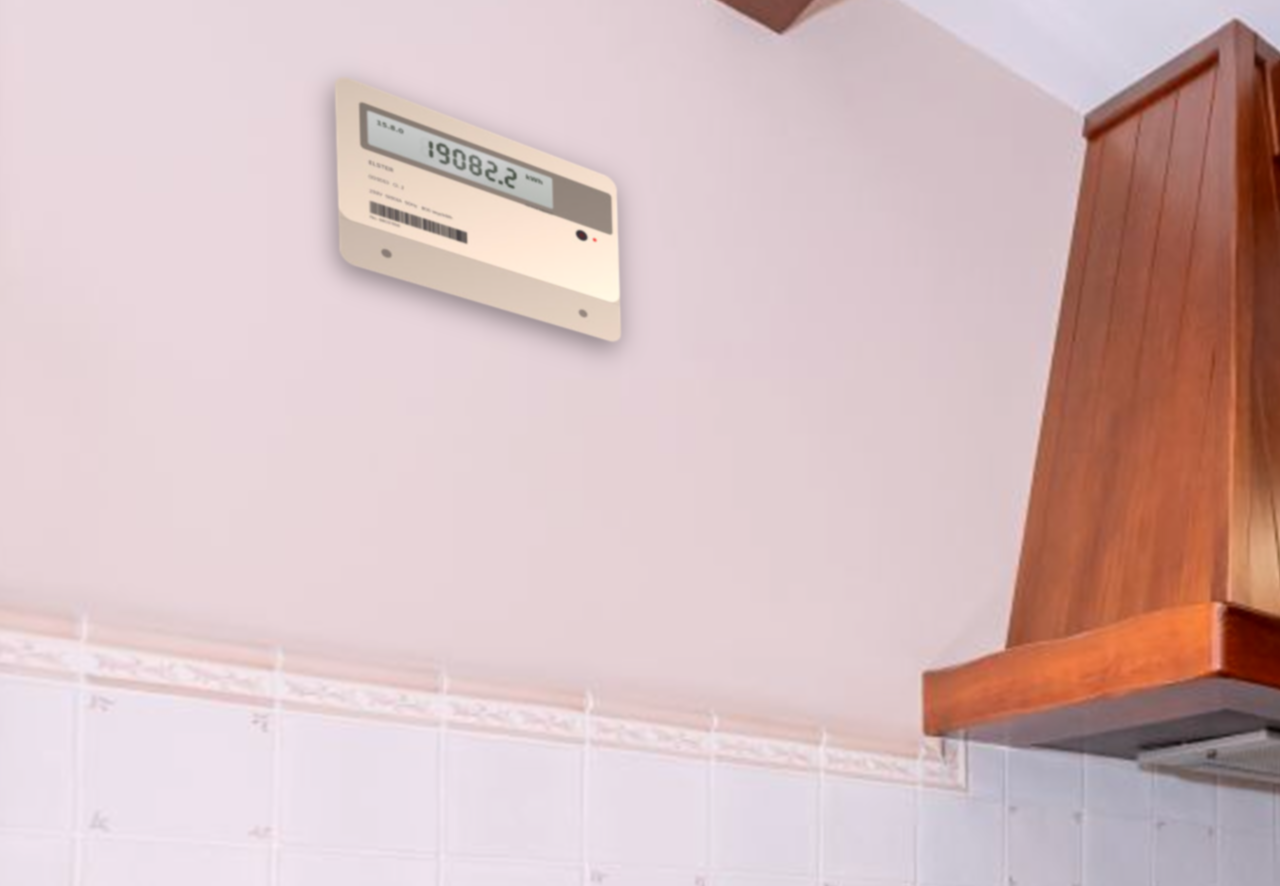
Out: value=19082.2 unit=kWh
